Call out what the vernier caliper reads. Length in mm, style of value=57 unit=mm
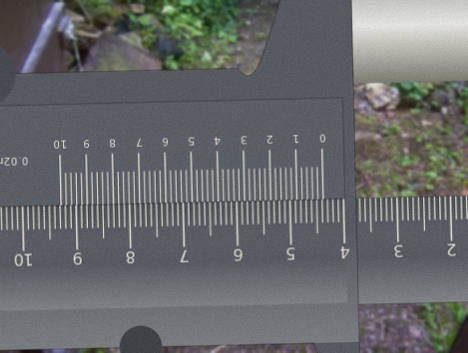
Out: value=43.8 unit=mm
